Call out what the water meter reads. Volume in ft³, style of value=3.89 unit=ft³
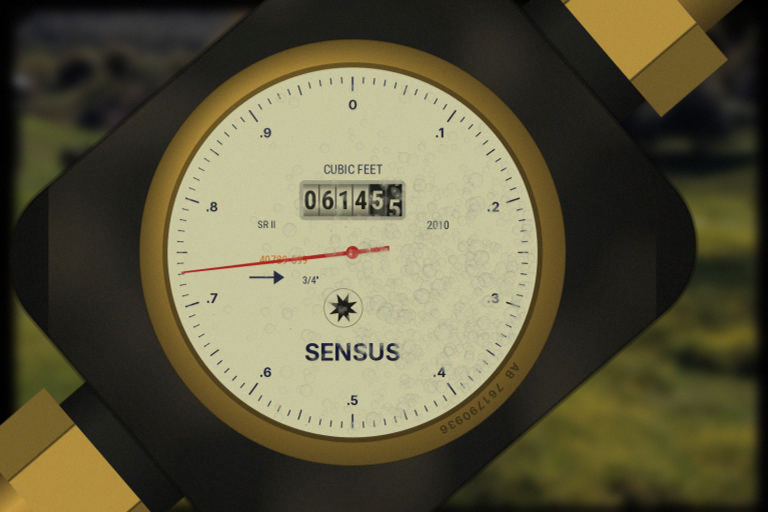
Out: value=61454.73 unit=ft³
